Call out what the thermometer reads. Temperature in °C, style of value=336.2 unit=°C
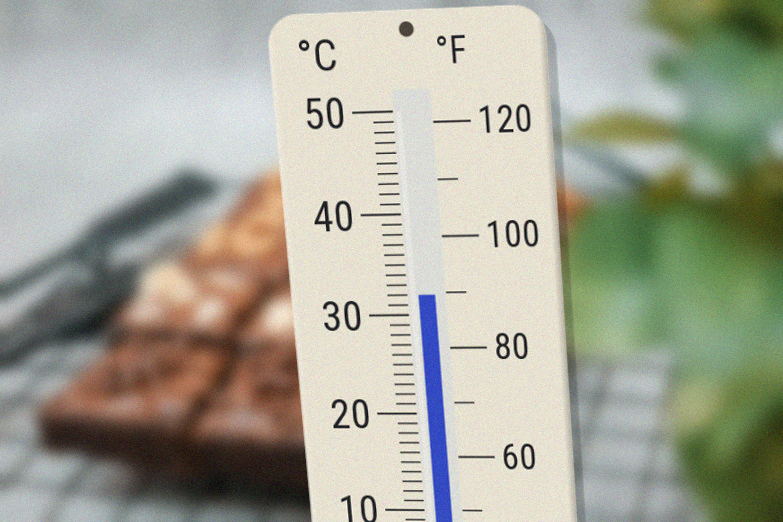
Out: value=32 unit=°C
